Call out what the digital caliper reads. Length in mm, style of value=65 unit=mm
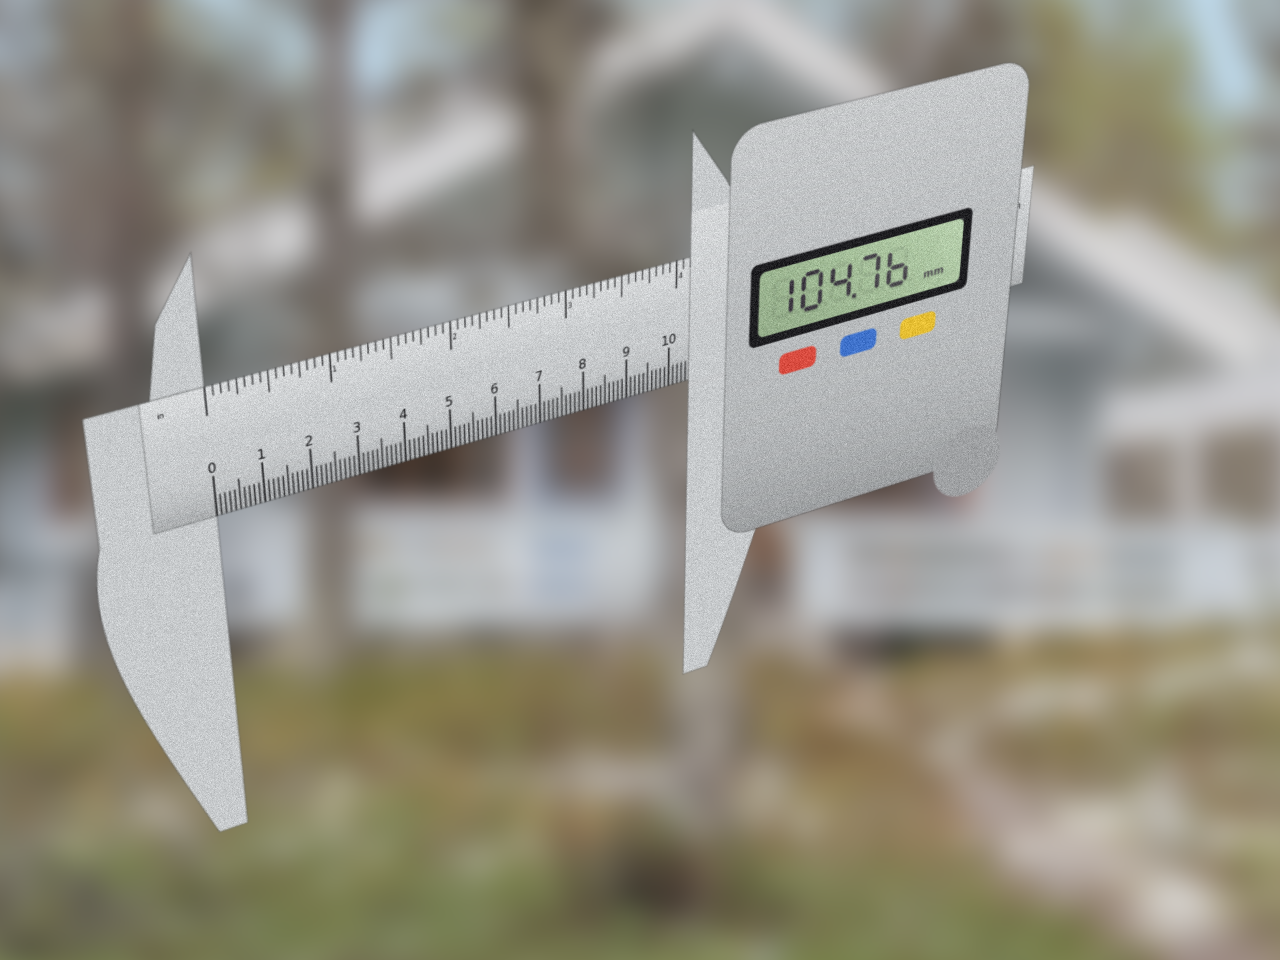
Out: value=104.76 unit=mm
